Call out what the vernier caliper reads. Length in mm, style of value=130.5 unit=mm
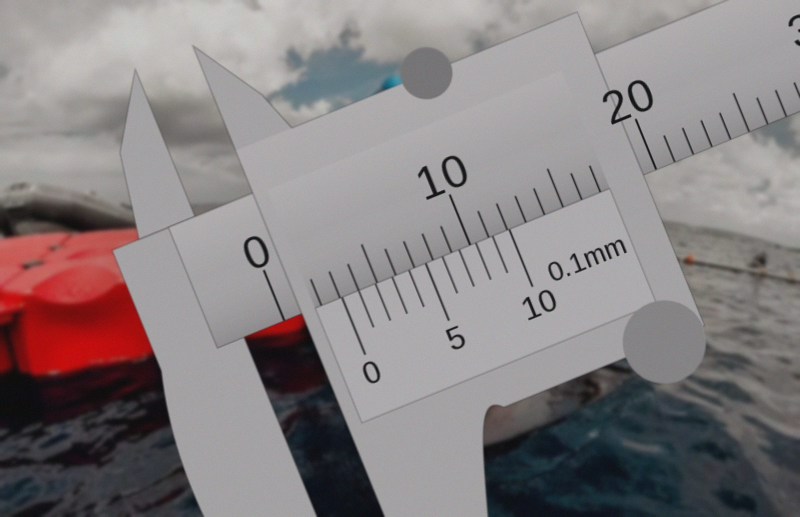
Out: value=3.1 unit=mm
